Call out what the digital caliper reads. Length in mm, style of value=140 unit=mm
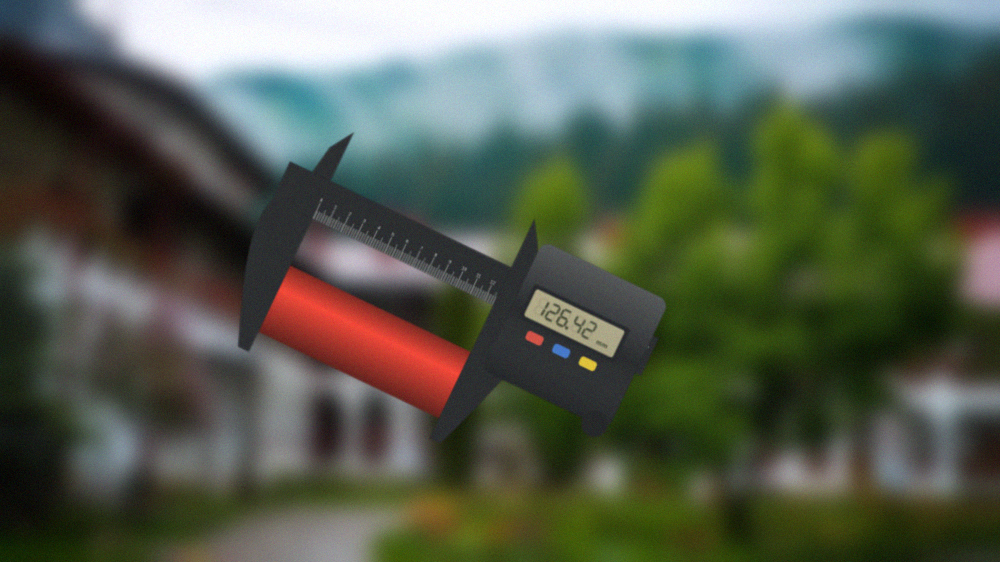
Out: value=126.42 unit=mm
